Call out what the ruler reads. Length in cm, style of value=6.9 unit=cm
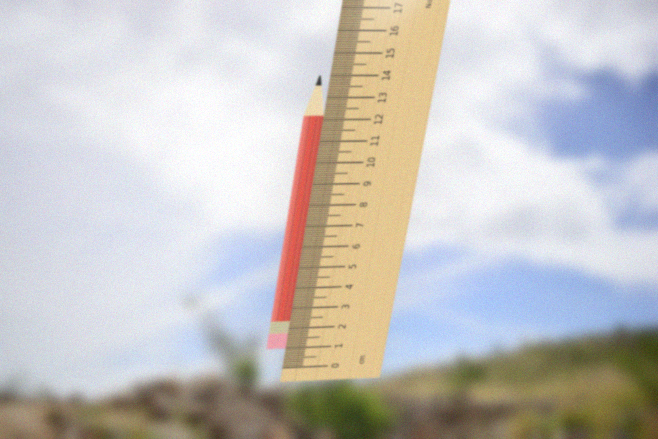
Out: value=13 unit=cm
